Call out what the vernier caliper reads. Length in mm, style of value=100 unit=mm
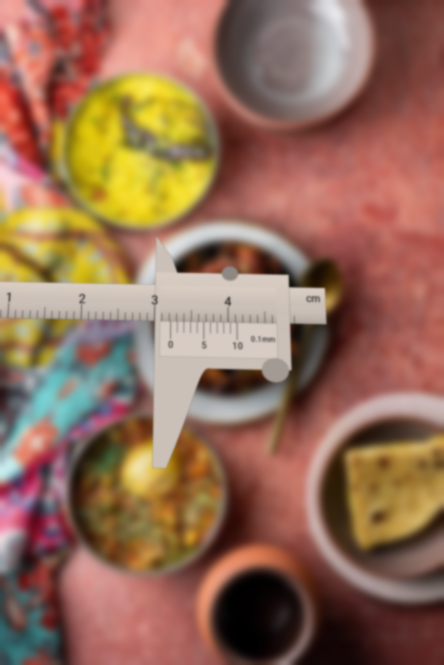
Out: value=32.2 unit=mm
